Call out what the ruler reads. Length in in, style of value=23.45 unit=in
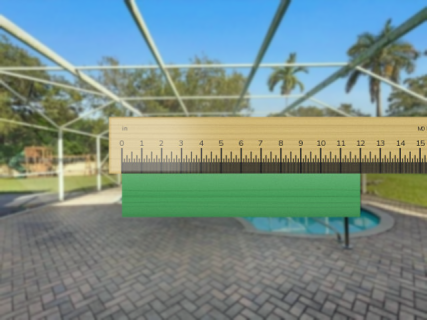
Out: value=12 unit=in
